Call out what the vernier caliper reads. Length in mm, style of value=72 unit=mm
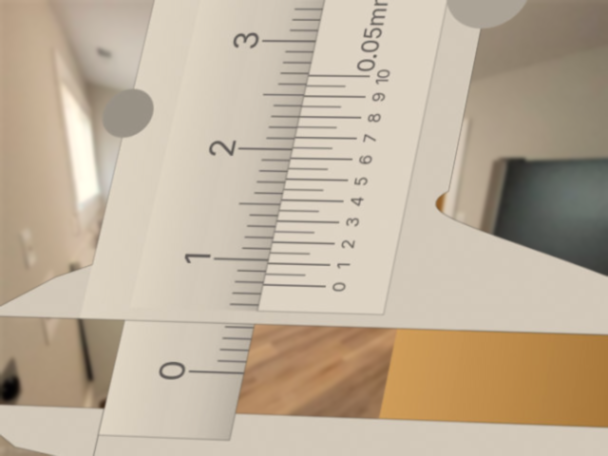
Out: value=7.8 unit=mm
